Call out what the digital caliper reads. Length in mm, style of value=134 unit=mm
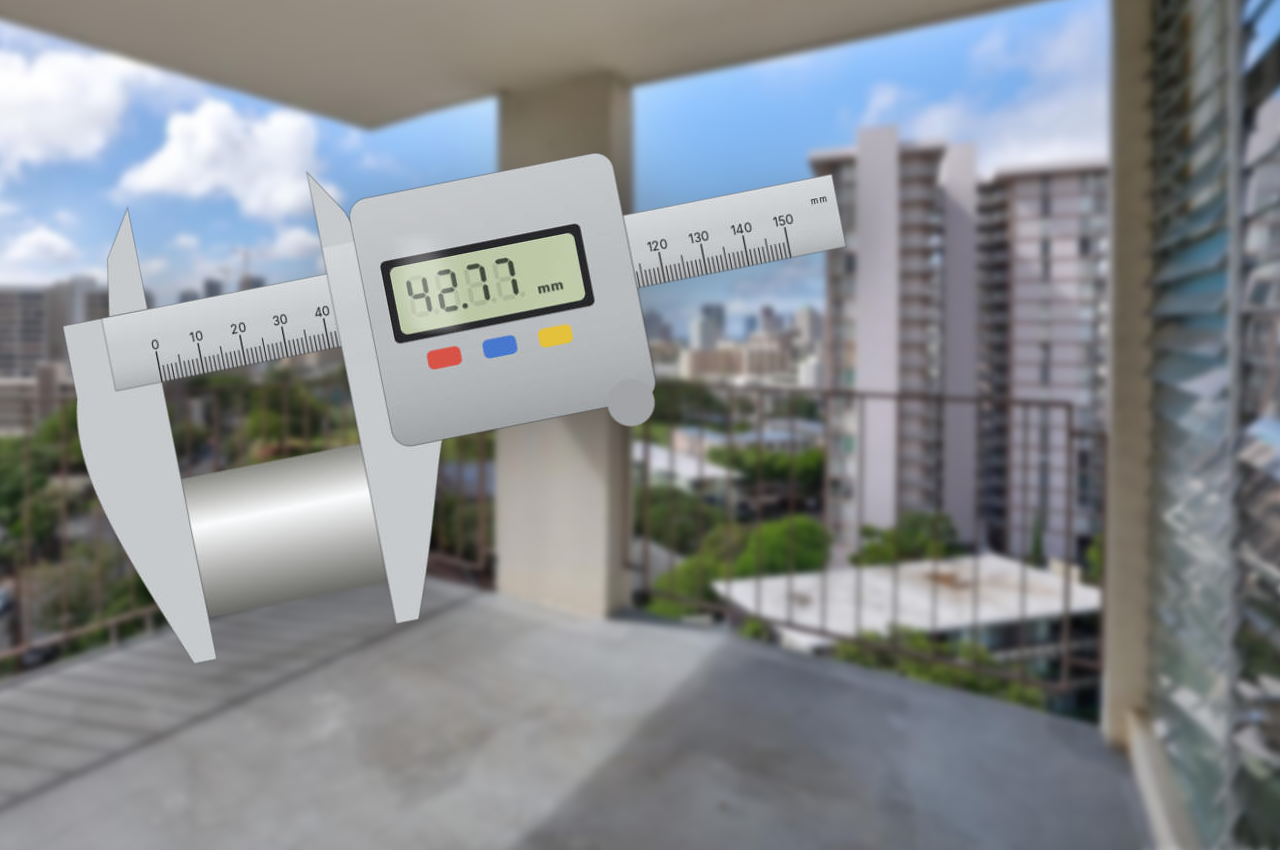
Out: value=42.77 unit=mm
